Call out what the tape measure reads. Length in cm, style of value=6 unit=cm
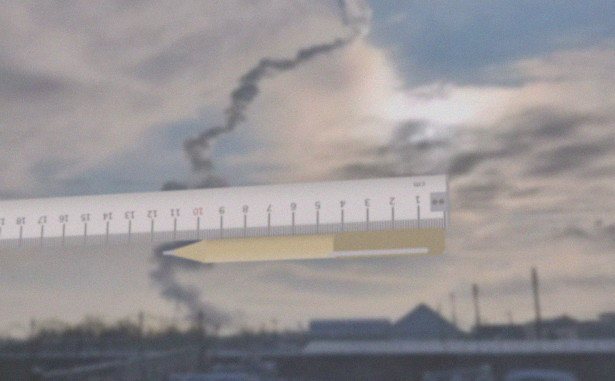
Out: value=11.5 unit=cm
